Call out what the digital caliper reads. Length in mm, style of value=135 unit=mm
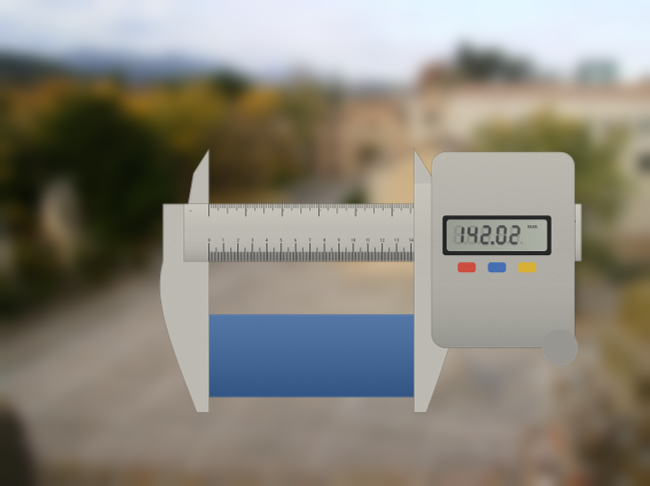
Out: value=142.02 unit=mm
